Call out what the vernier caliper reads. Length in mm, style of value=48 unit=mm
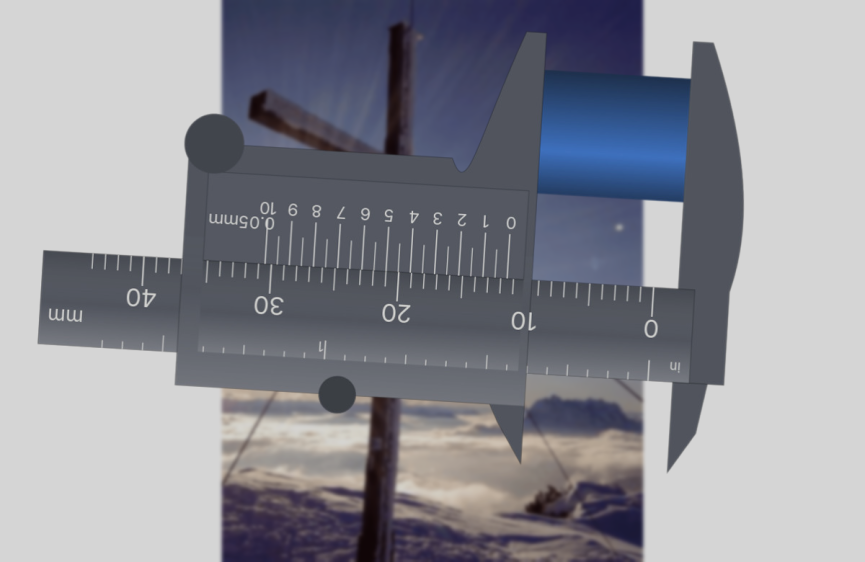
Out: value=11.5 unit=mm
